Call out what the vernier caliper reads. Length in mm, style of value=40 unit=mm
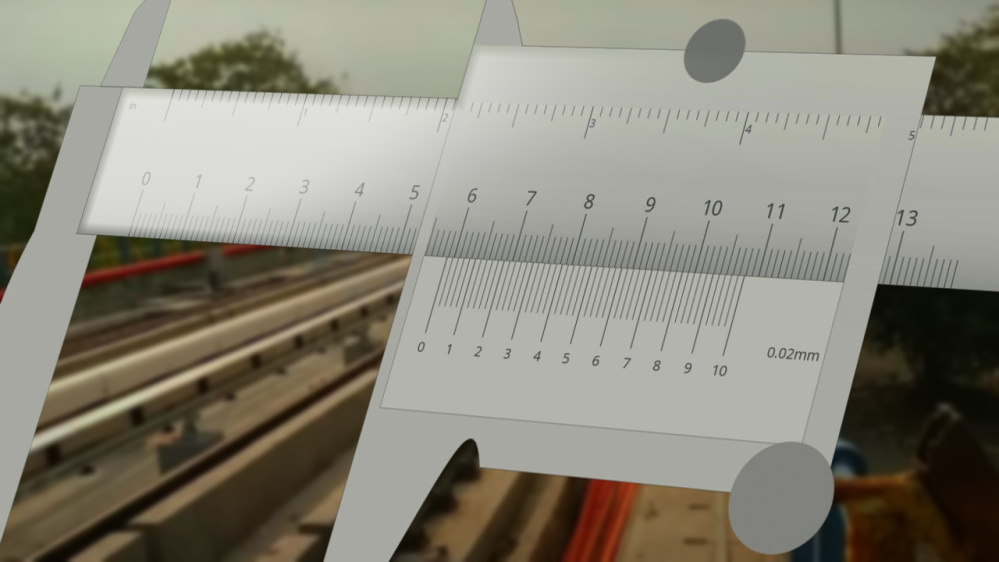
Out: value=58.8 unit=mm
